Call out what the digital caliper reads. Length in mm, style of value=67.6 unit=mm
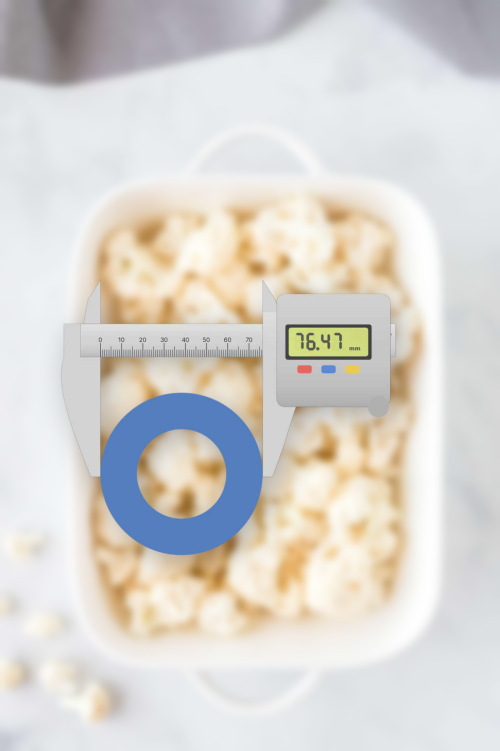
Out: value=76.47 unit=mm
